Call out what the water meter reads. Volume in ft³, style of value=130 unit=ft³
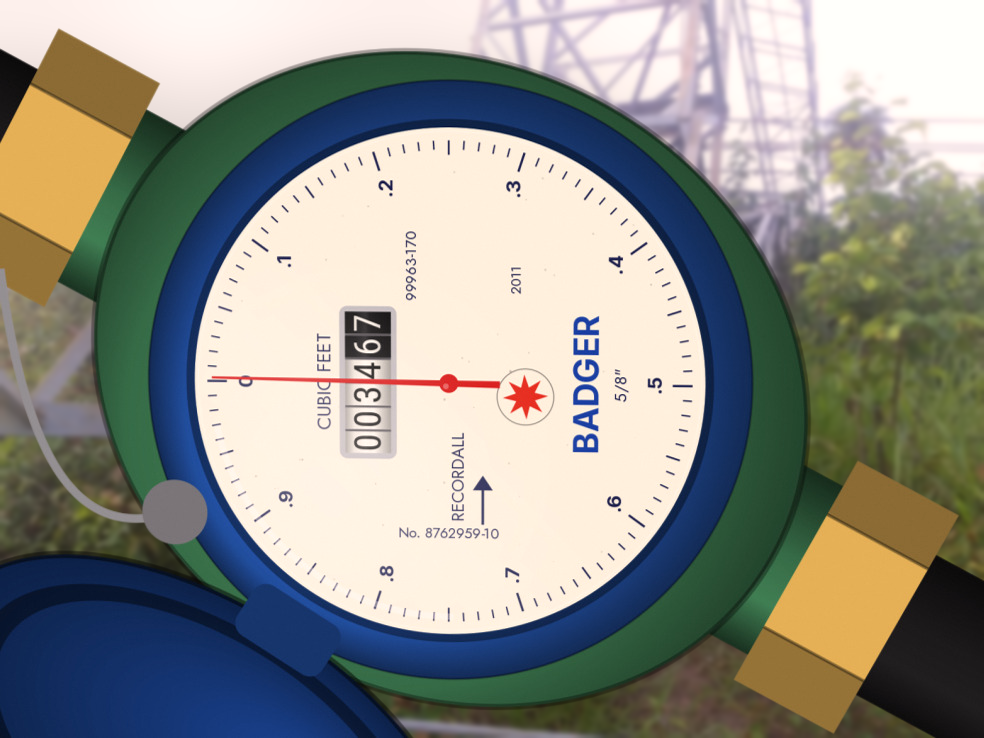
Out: value=3467.00 unit=ft³
